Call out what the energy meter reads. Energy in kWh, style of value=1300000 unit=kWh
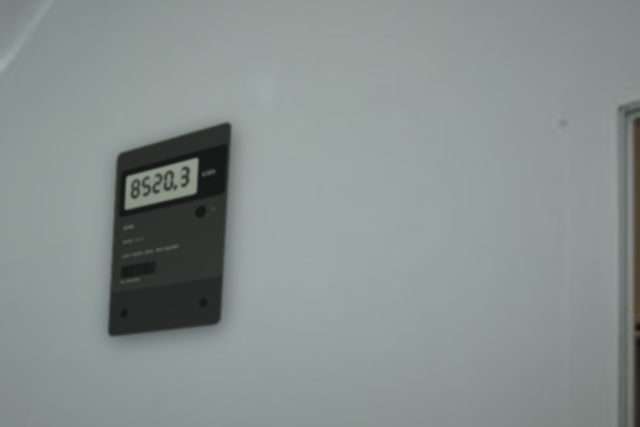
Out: value=8520.3 unit=kWh
